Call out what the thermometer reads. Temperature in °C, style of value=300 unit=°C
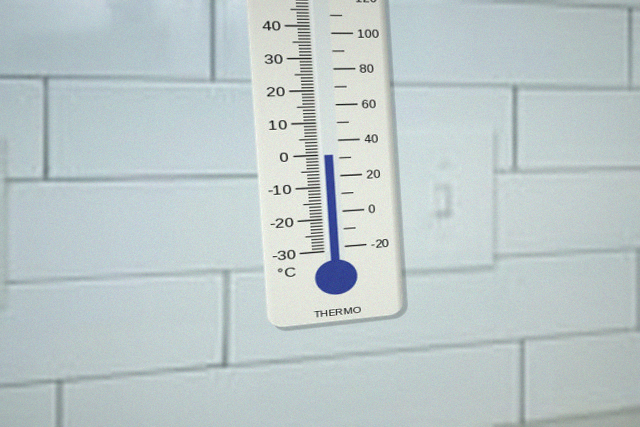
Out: value=0 unit=°C
